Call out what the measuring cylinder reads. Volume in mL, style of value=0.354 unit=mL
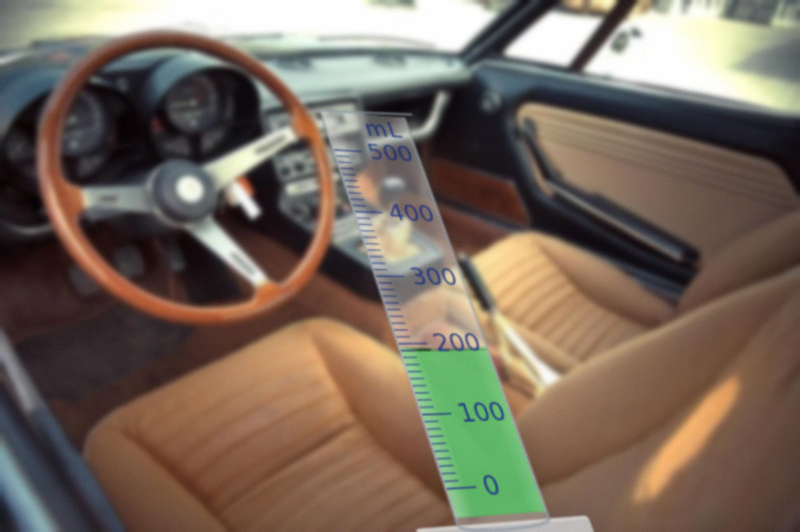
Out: value=190 unit=mL
